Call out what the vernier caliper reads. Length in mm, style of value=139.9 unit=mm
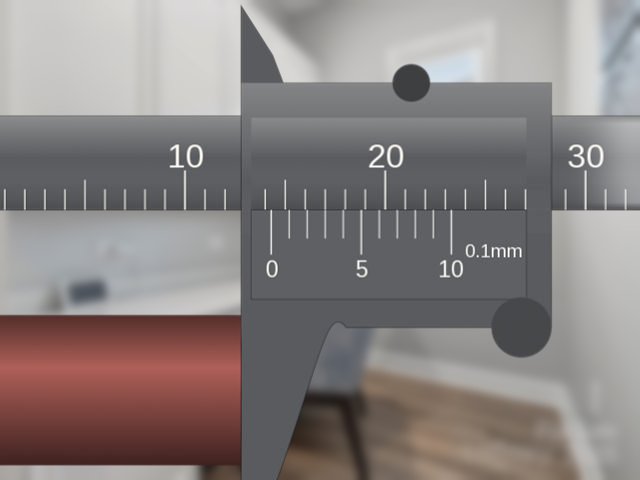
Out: value=14.3 unit=mm
